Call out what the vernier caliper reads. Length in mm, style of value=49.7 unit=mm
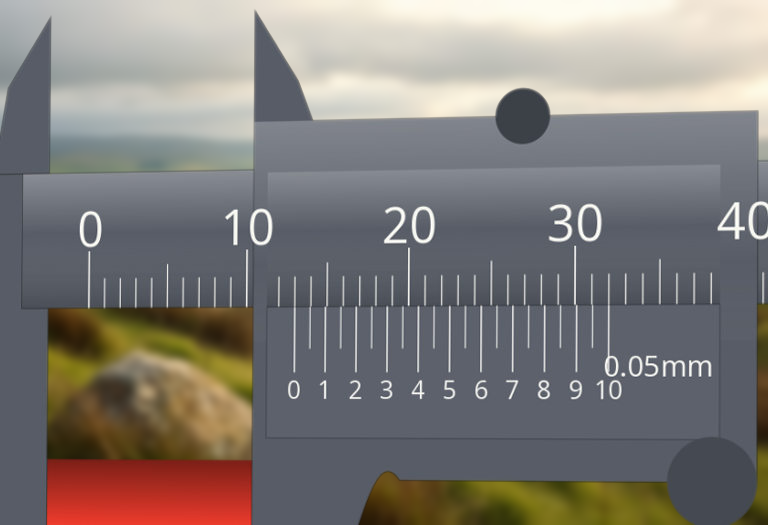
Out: value=13.0 unit=mm
